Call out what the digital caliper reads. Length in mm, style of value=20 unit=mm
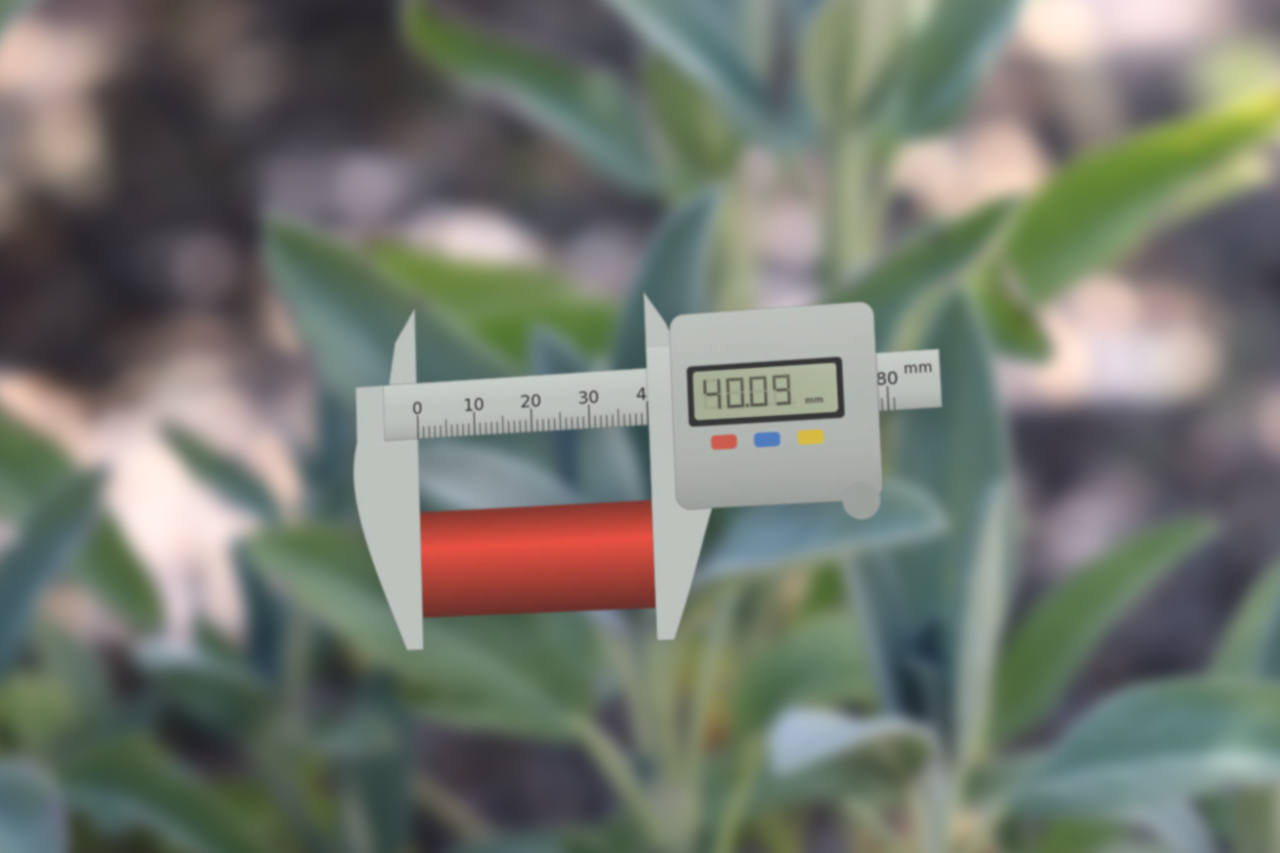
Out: value=40.09 unit=mm
